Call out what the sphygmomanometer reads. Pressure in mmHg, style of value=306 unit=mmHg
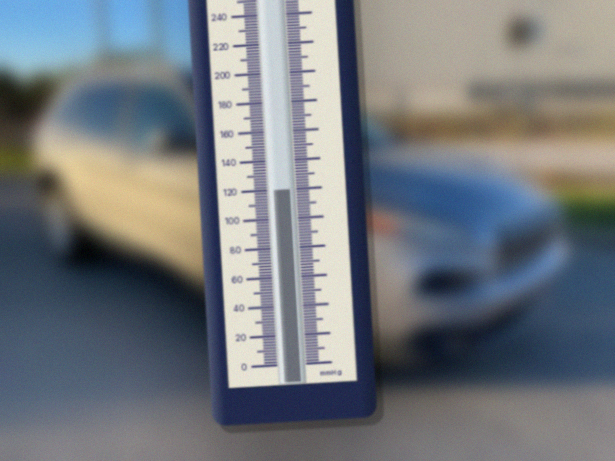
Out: value=120 unit=mmHg
